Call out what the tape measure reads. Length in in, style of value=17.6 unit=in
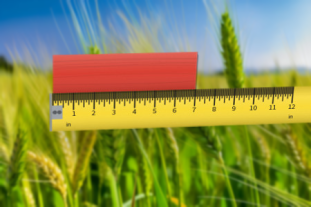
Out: value=7 unit=in
